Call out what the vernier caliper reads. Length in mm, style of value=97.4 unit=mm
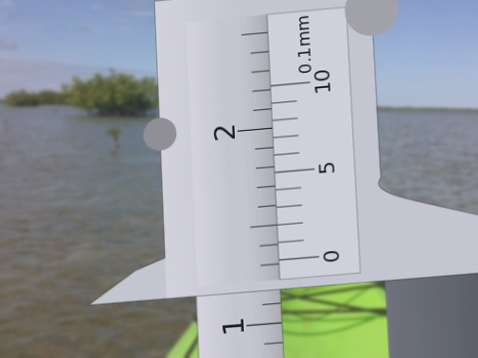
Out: value=13.2 unit=mm
